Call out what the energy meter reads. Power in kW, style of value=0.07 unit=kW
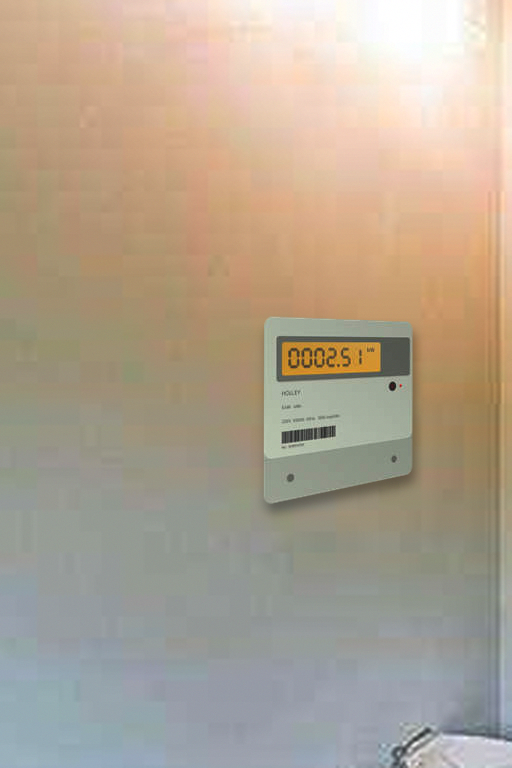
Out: value=2.51 unit=kW
